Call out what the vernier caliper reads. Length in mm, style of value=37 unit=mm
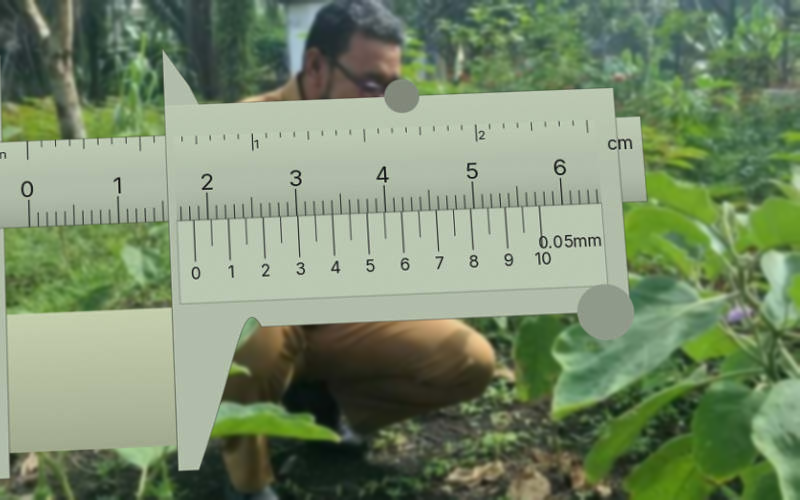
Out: value=18.4 unit=mm
